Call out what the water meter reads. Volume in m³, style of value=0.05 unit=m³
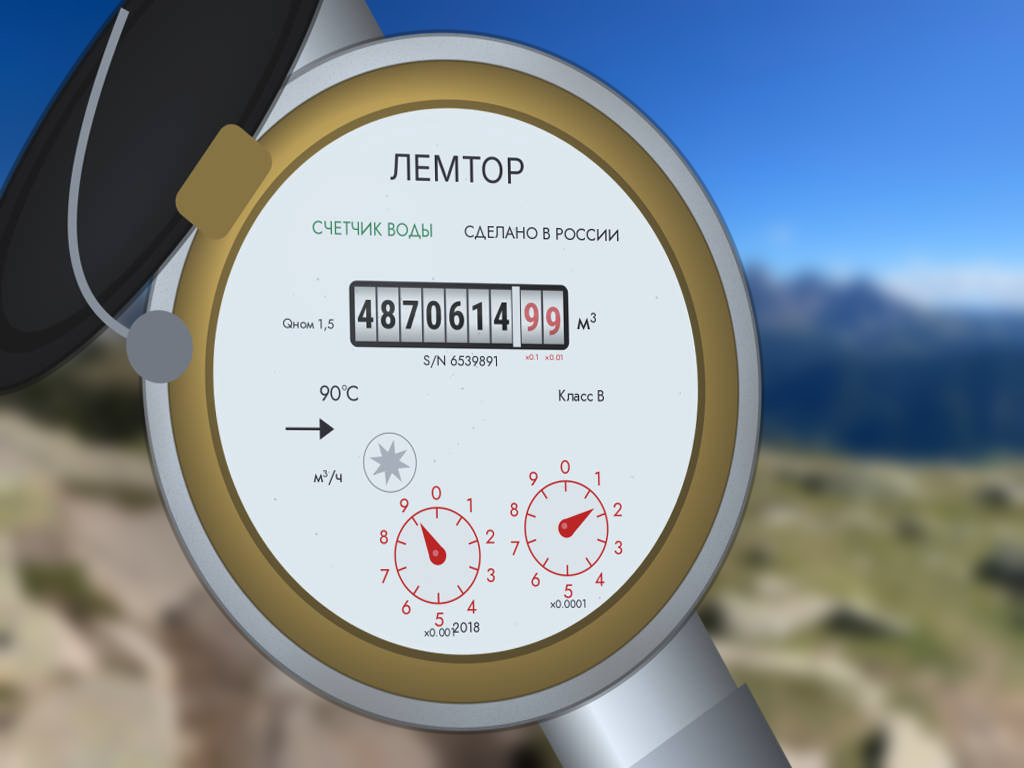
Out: value=4870614.9891 unit=m³
